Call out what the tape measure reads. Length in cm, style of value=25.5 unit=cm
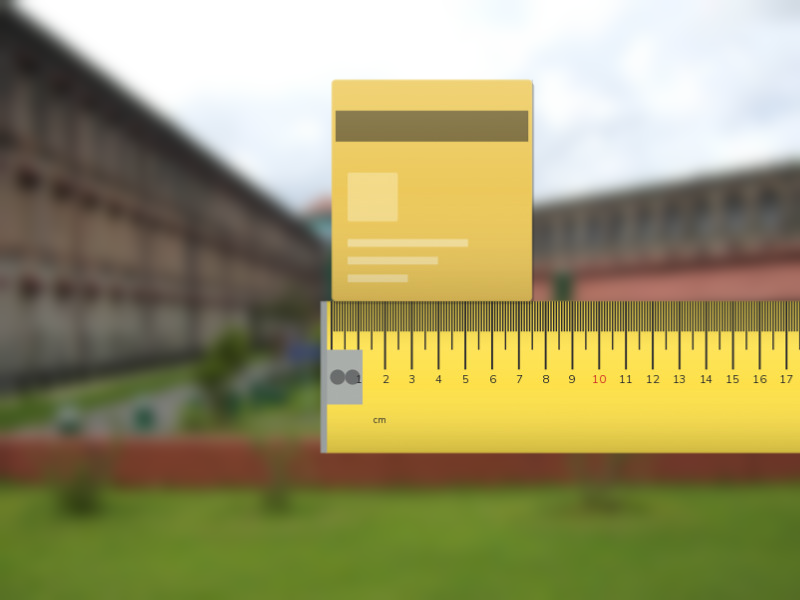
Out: value=7.5 unit=cm
